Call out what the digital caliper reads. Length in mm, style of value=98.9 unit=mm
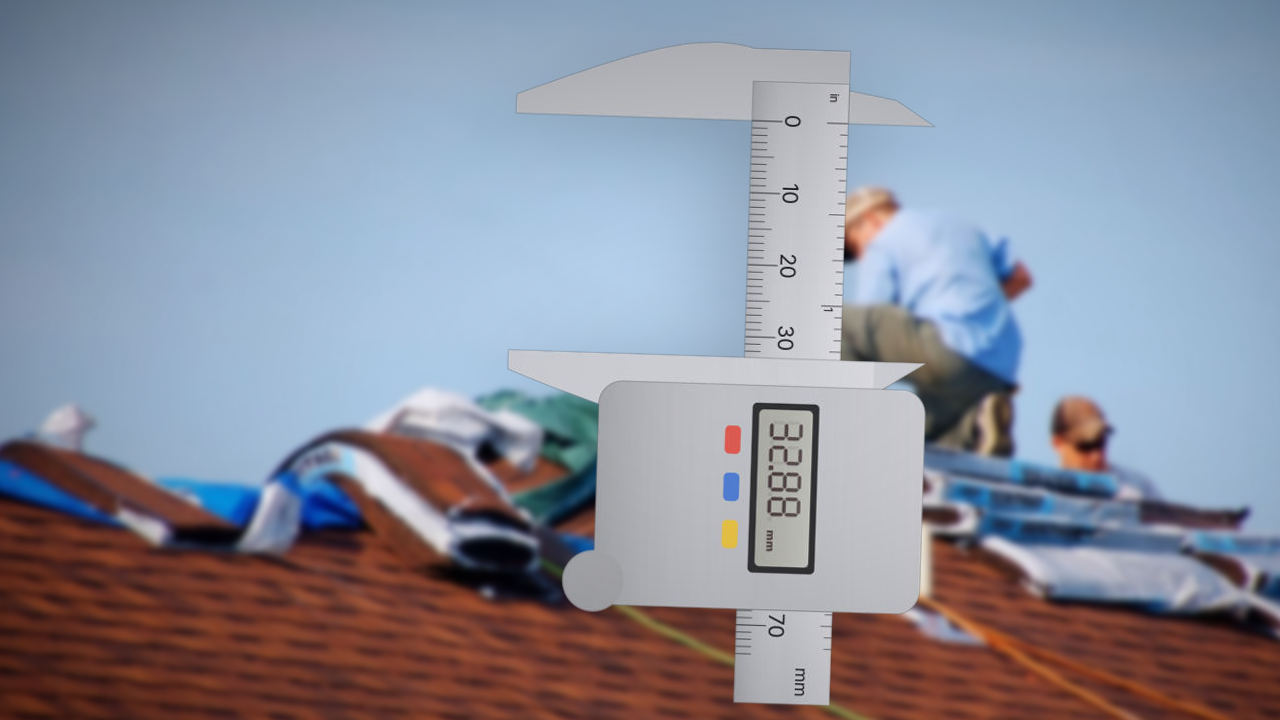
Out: value=32.88 unit=mm
